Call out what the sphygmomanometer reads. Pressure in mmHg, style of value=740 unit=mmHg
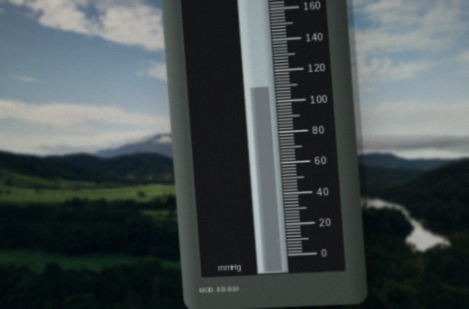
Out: value=110 unit=mmHg
